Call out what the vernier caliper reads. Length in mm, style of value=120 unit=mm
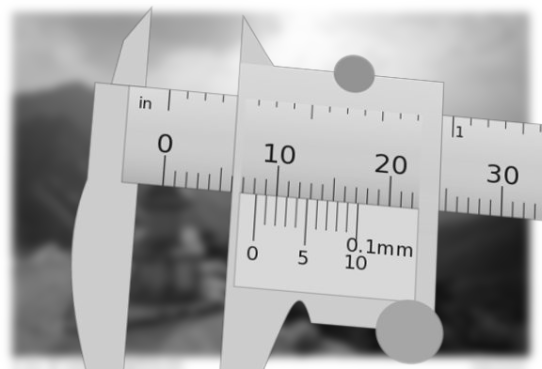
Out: value=8.2 unit=mm
